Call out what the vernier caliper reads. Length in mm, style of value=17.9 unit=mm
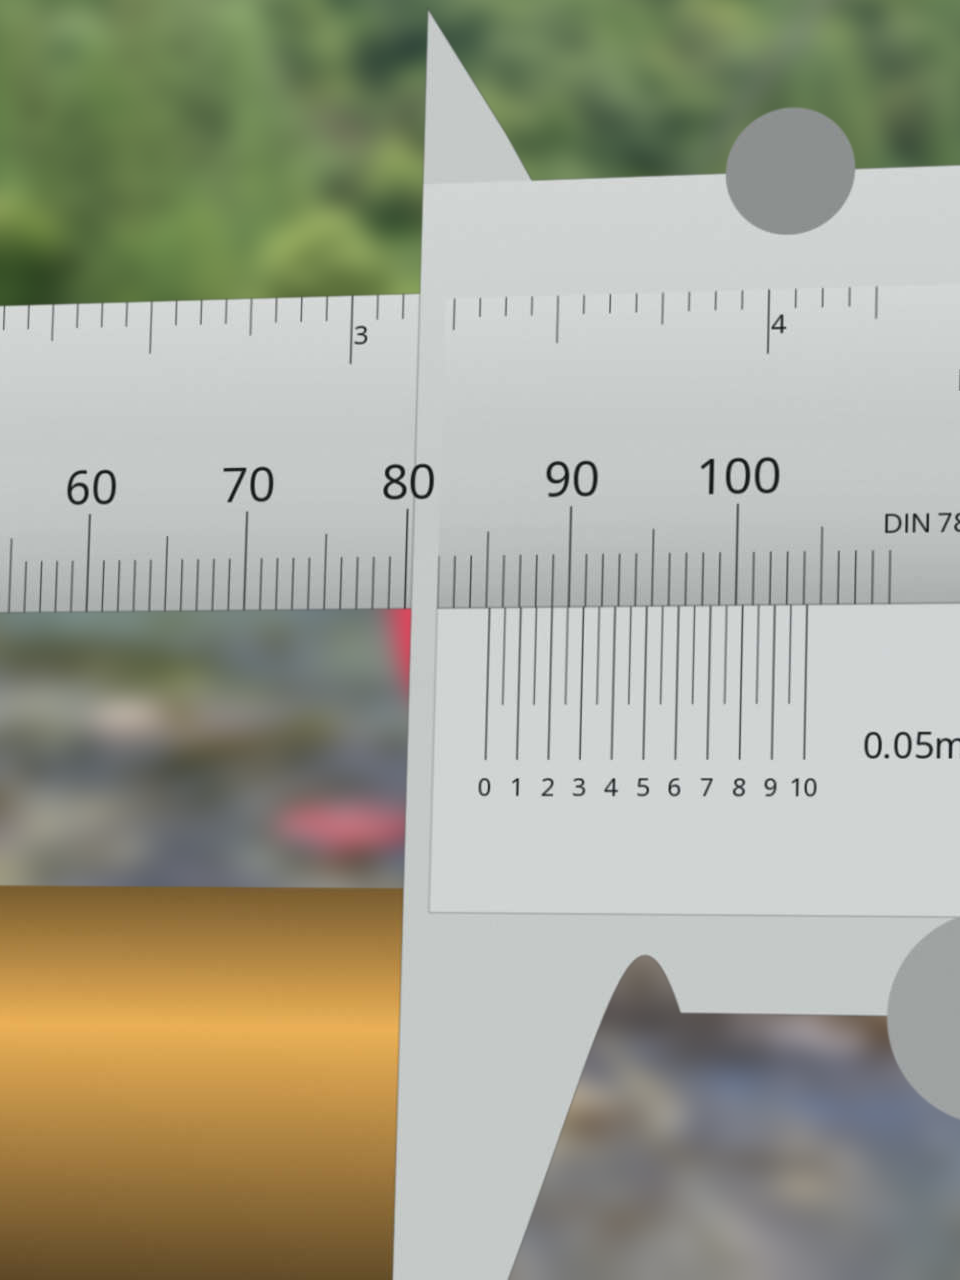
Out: value=85.2 unit=mm
